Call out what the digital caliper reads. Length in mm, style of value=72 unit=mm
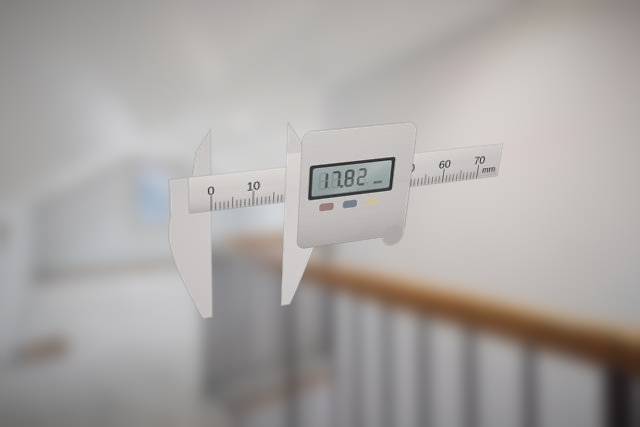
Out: value=17.82 unit=mm
